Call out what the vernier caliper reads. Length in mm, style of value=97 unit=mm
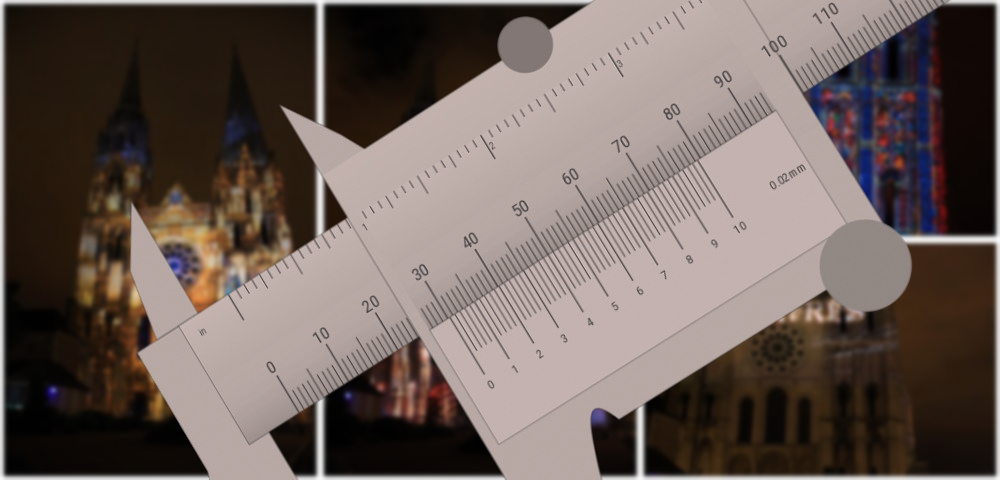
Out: value=30.4 unit=mm
